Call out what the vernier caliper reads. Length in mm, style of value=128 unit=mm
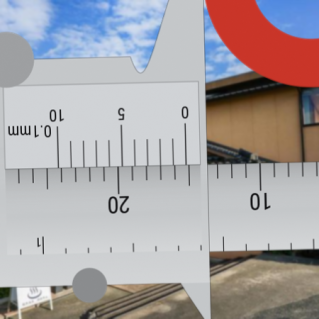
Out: value=15.2 unit=mm
